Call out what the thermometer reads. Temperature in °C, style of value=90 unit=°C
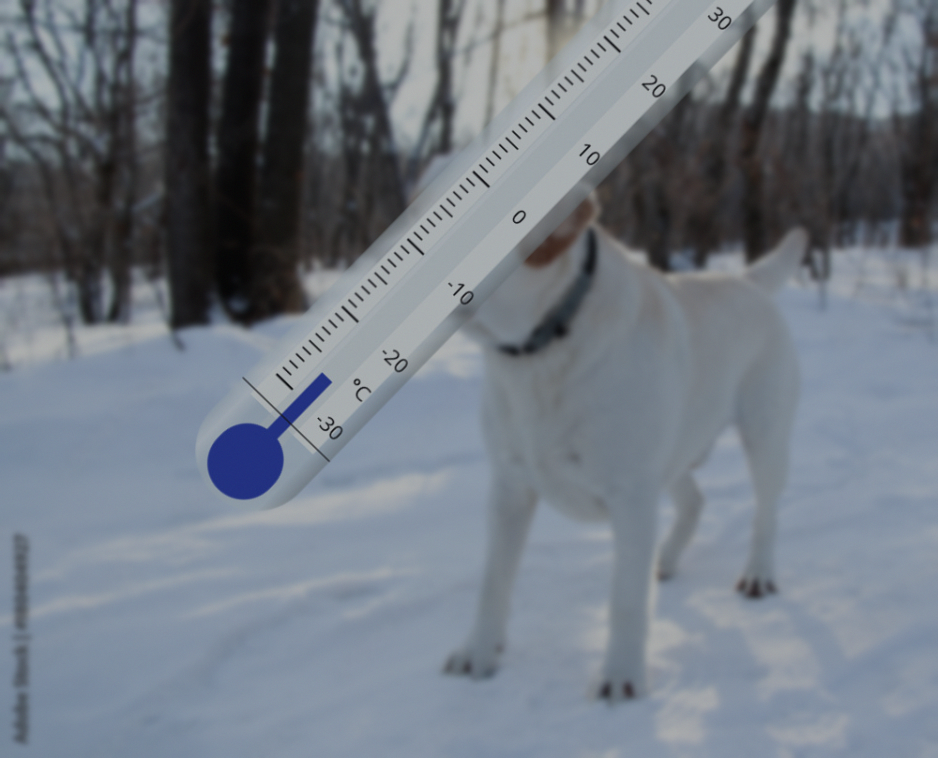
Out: value=-26.5 unit=°C
